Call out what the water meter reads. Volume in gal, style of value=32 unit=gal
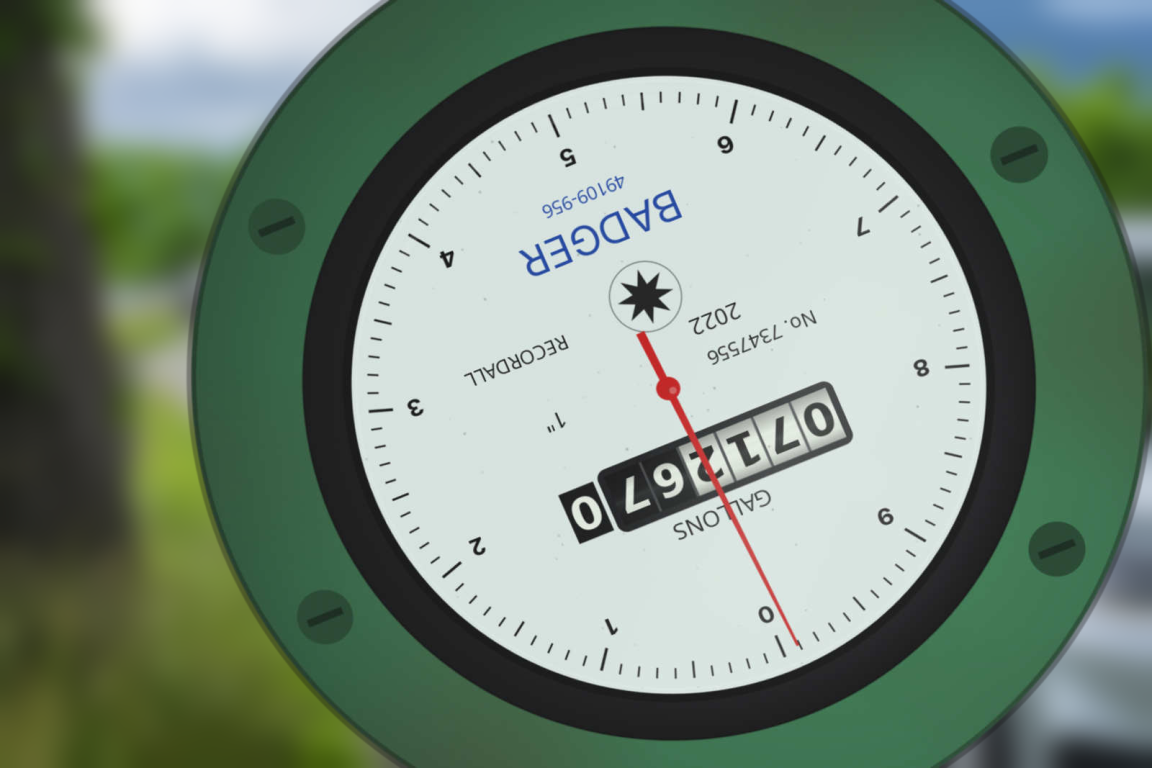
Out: value=712669.9 unit=gal
